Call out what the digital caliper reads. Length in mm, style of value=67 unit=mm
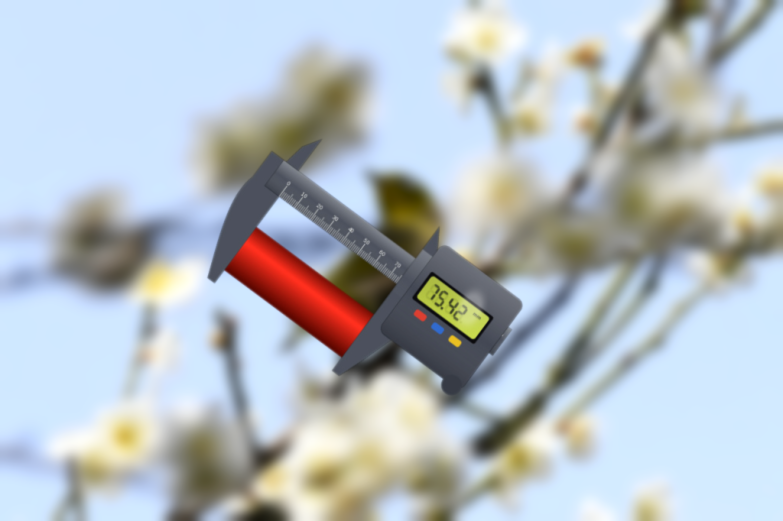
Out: value=75.42 unit=mm
